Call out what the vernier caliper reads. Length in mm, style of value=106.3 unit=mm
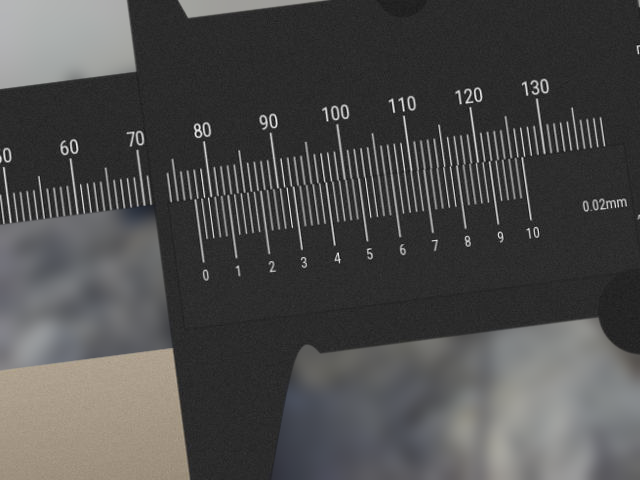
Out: value=77.6 unit=mm
